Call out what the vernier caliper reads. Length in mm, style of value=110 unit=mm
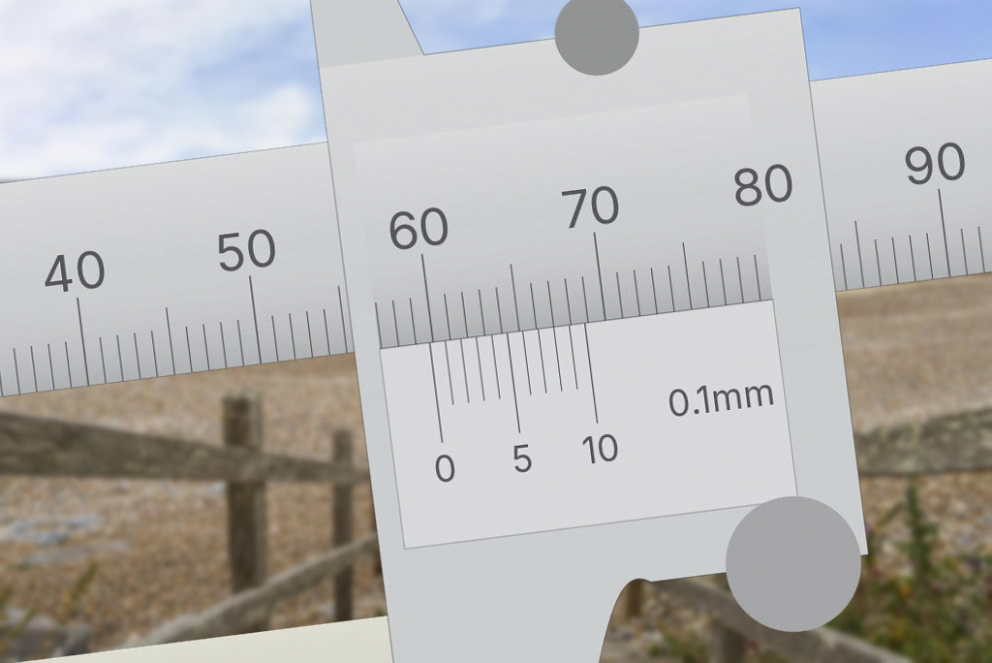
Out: value=59.8 unit=mm
